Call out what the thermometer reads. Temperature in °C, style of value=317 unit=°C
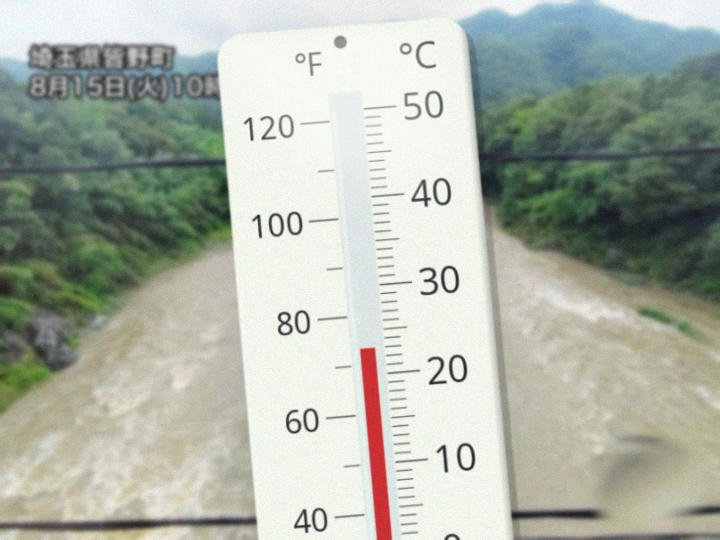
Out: value=23 unit=°C
